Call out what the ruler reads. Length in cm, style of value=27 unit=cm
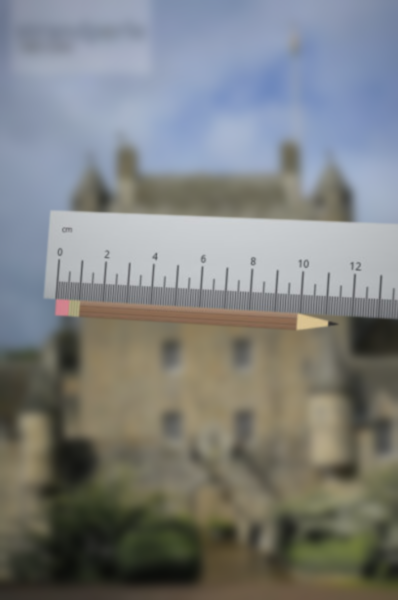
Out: value=11.5 unit=cm
